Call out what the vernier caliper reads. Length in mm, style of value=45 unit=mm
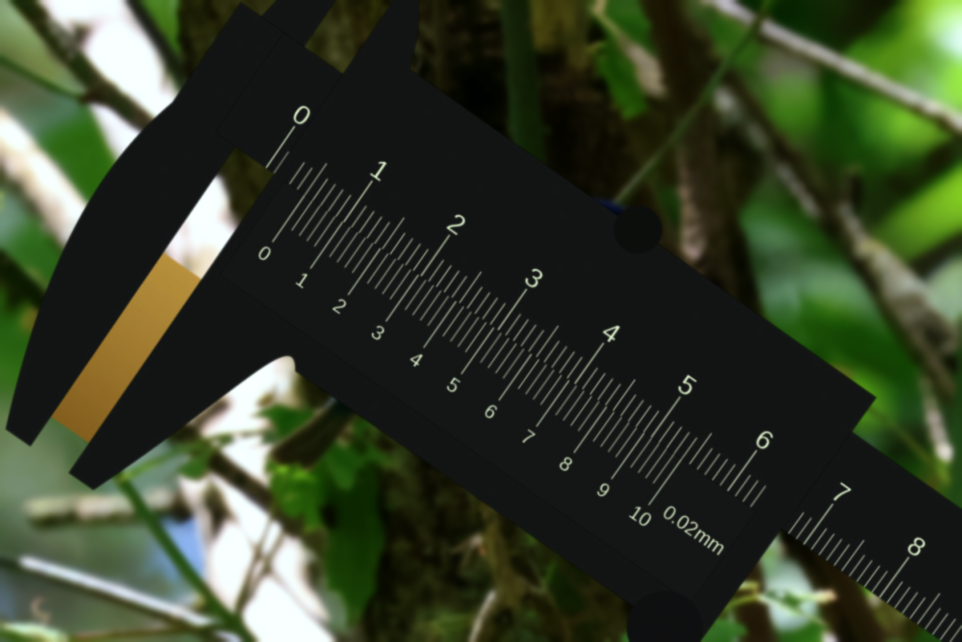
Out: value=5.0 unit=mm
